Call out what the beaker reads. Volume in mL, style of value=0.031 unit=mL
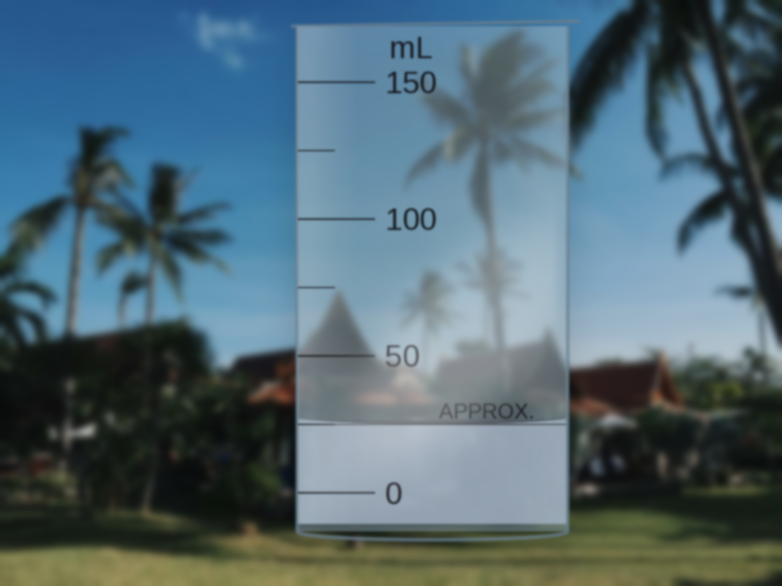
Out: value=25 unit=mL
